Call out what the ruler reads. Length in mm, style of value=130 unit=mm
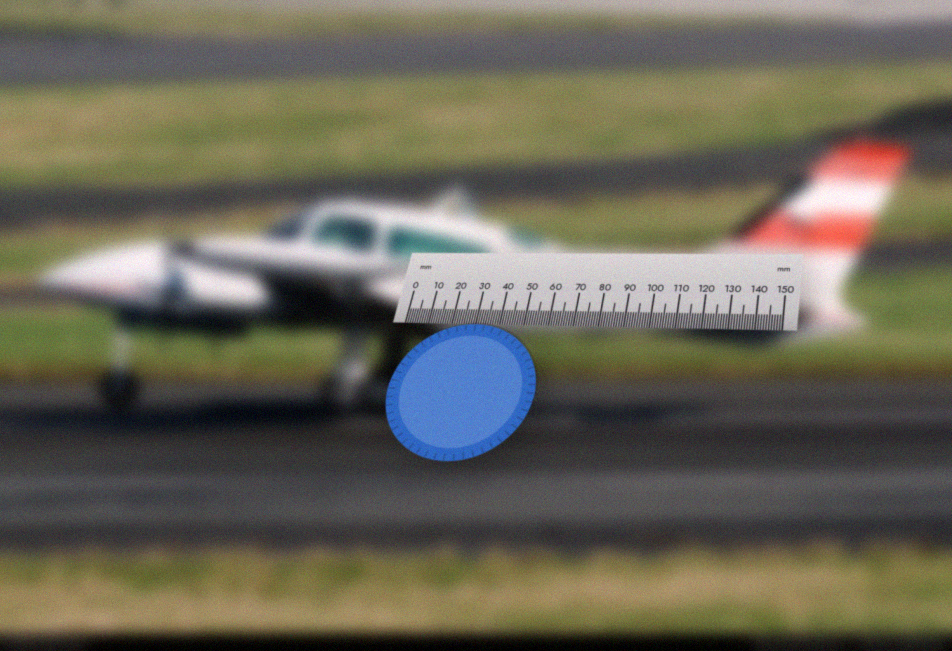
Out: value=60 unit=mm
